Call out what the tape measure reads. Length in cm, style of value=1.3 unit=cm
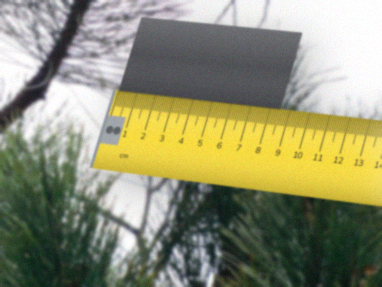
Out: value=8.5 unit=cm
